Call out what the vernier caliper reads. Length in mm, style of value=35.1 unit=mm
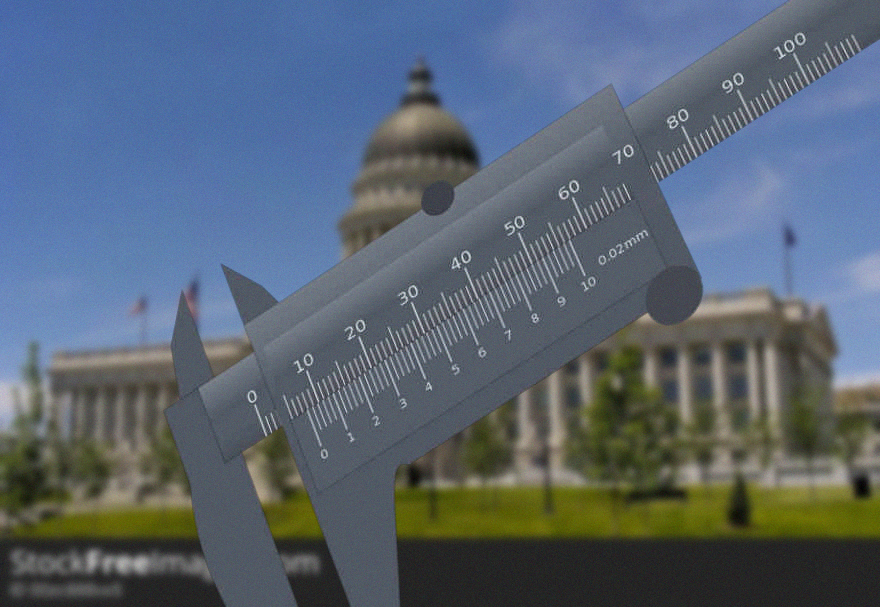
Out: value=7.8 unit=mm
